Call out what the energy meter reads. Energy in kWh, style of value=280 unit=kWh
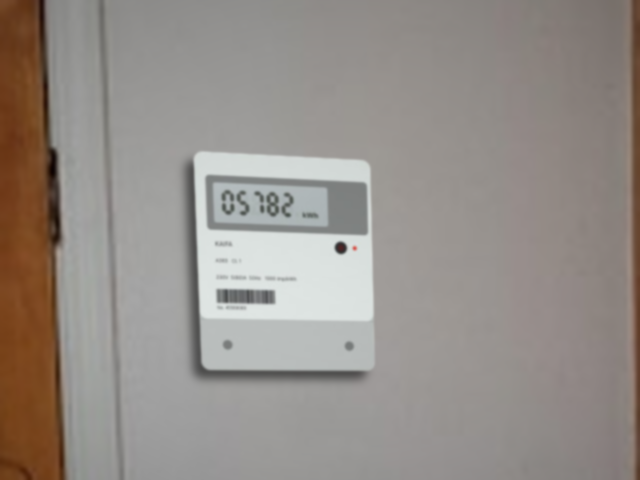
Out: value=5782 unit=kWh
